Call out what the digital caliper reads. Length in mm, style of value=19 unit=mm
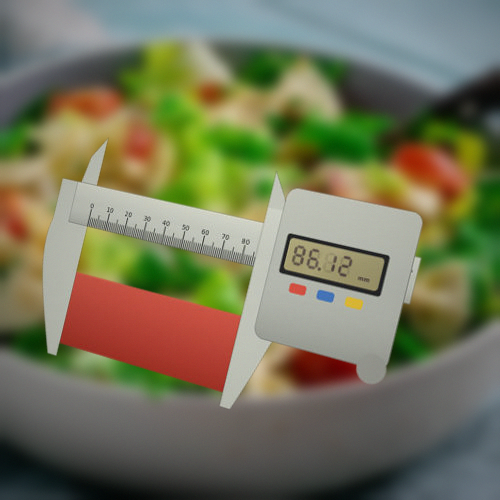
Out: value=86.12 unit=mm
